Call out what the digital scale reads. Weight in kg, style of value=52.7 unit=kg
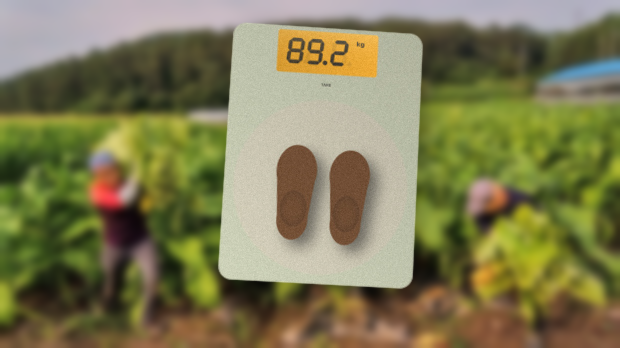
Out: value=89.2 unit=kg
